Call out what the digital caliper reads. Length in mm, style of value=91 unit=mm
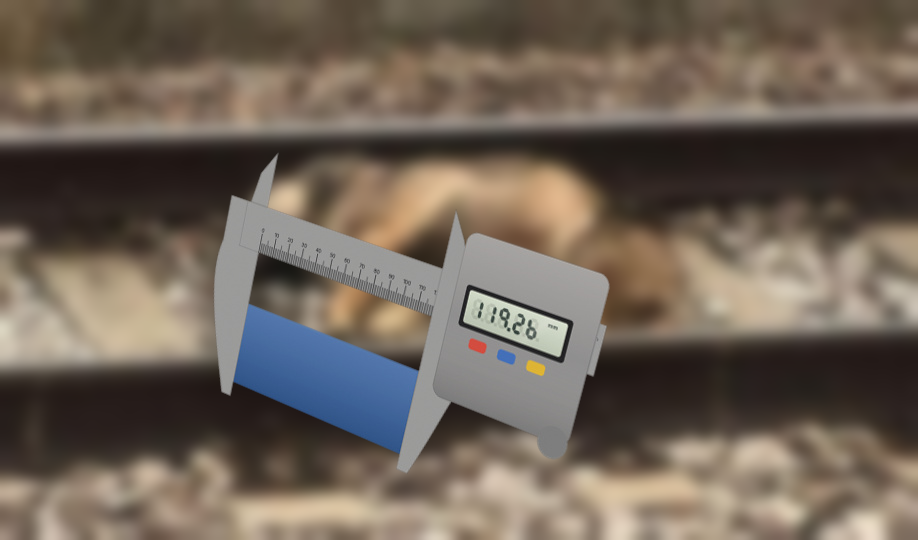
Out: value=119.26 unit=mm
